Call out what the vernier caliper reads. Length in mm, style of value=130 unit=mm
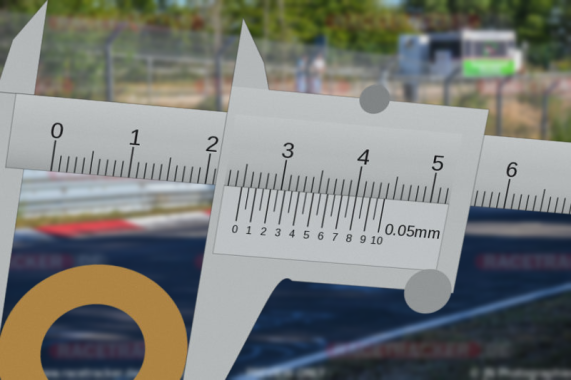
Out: value=24.8 unit=mm
